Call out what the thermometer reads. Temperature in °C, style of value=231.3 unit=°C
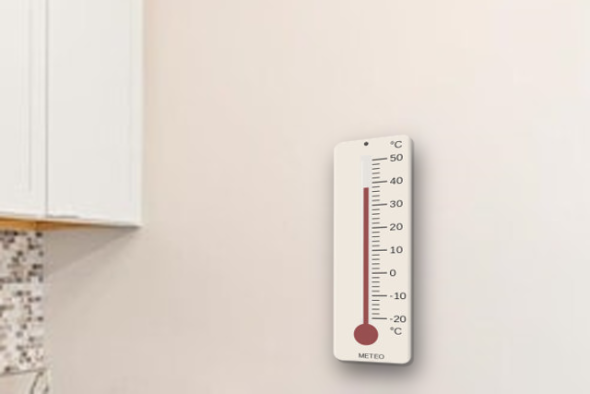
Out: value=38 unit=°C
